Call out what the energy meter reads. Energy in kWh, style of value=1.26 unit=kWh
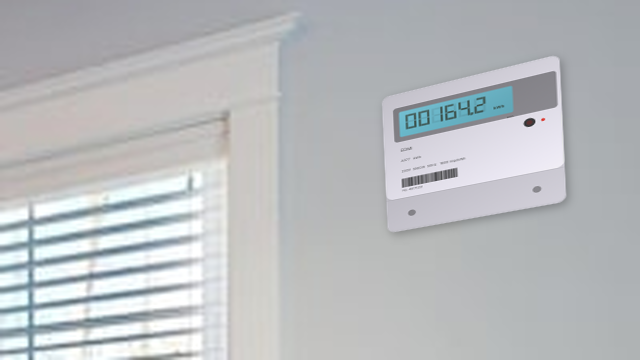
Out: value=164.2 unit=kWh
